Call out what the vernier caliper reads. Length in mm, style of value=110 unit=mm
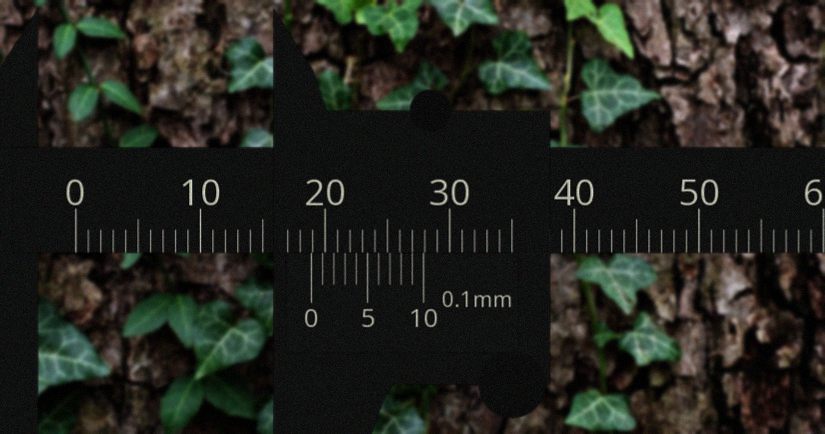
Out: value=18.9 unit=mm
